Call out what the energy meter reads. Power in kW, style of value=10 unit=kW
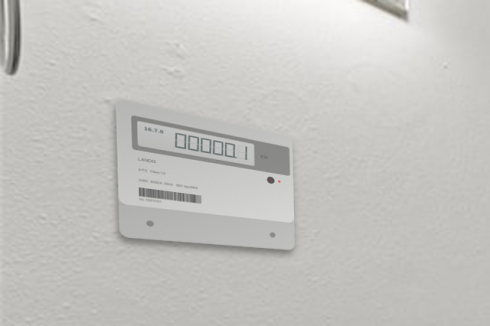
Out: value=0.1 unit=kW
